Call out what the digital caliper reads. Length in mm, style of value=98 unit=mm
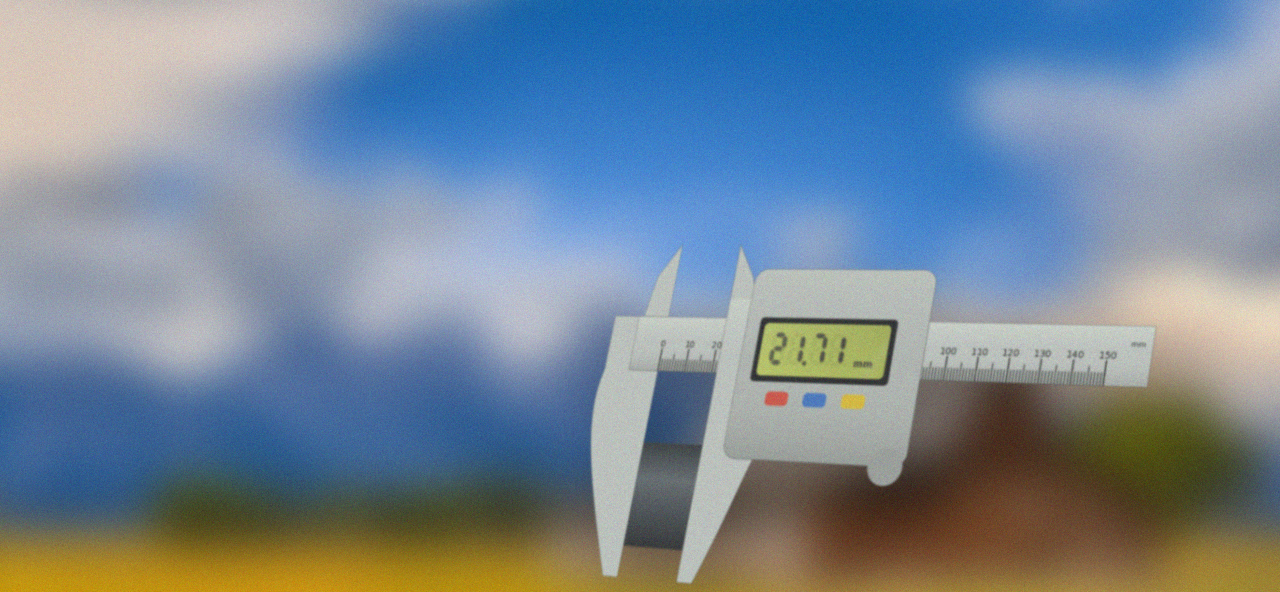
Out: value=21.71 unit=mm
